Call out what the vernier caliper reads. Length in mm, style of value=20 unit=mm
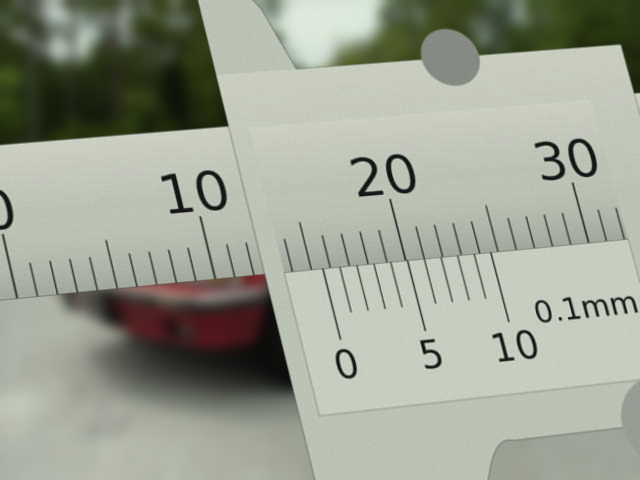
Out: value=15.6 unit=mm
